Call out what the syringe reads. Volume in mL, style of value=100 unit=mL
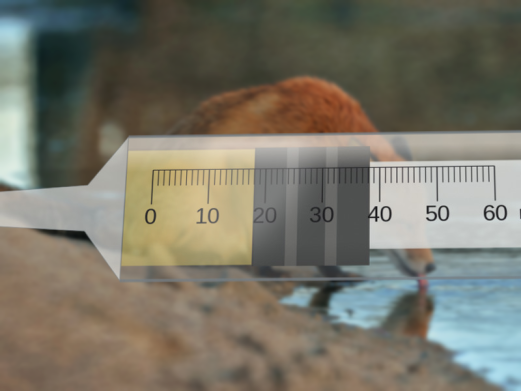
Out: value=18 unit=mL
